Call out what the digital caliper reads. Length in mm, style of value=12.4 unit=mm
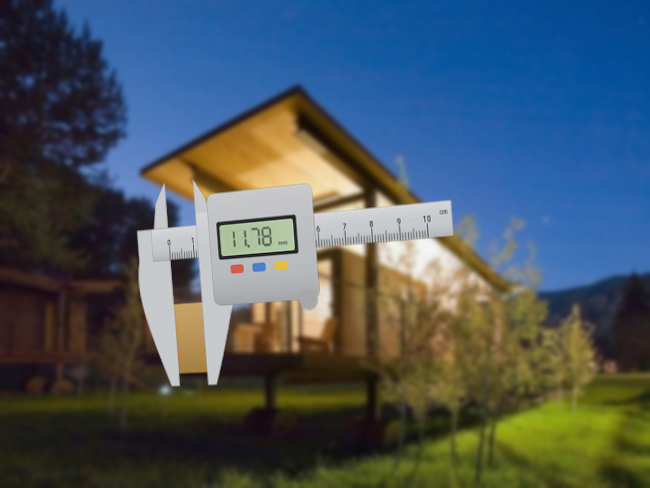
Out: value=11.78 unit=mm
